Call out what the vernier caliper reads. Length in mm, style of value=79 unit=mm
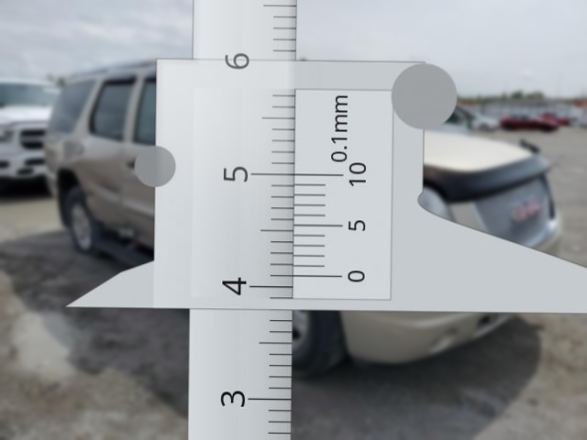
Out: value=41.0 unit=mm
